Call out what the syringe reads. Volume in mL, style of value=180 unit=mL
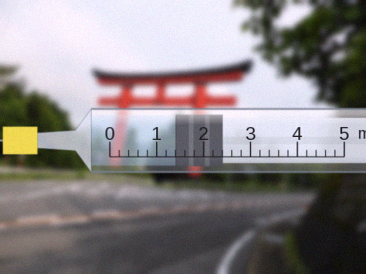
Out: value=1.4 unit=mL
